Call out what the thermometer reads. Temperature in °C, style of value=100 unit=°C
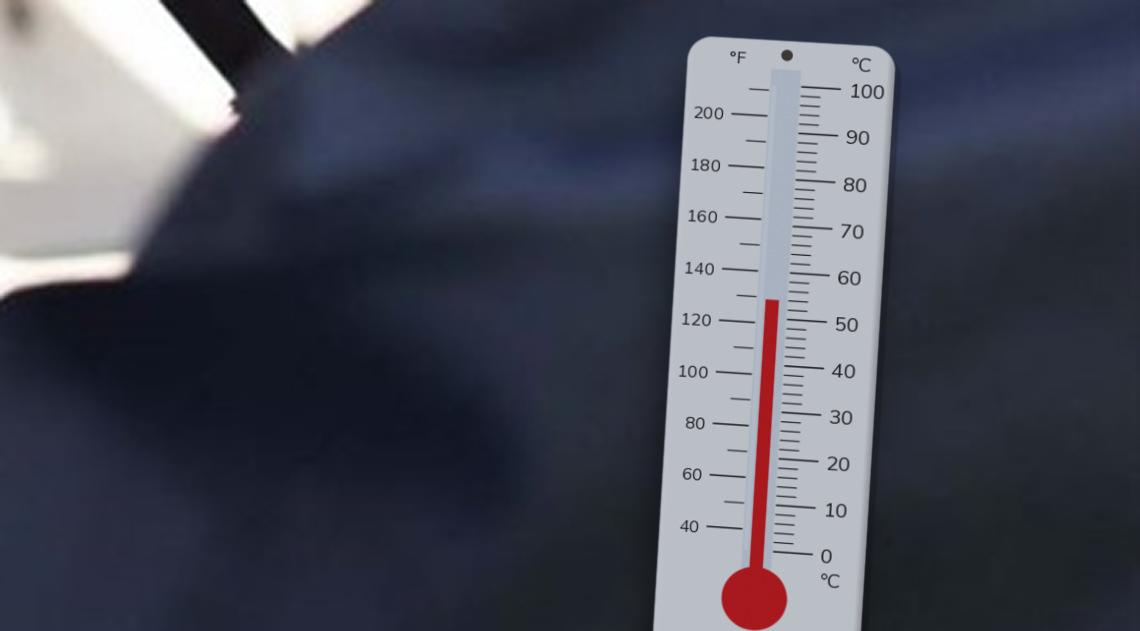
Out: value=54 unit=°C
